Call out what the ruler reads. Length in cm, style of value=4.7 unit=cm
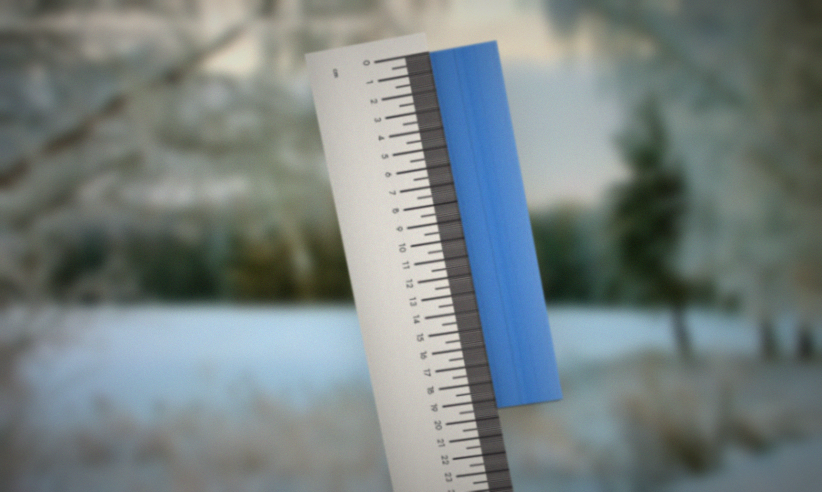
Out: value=19.5 unit=cm
